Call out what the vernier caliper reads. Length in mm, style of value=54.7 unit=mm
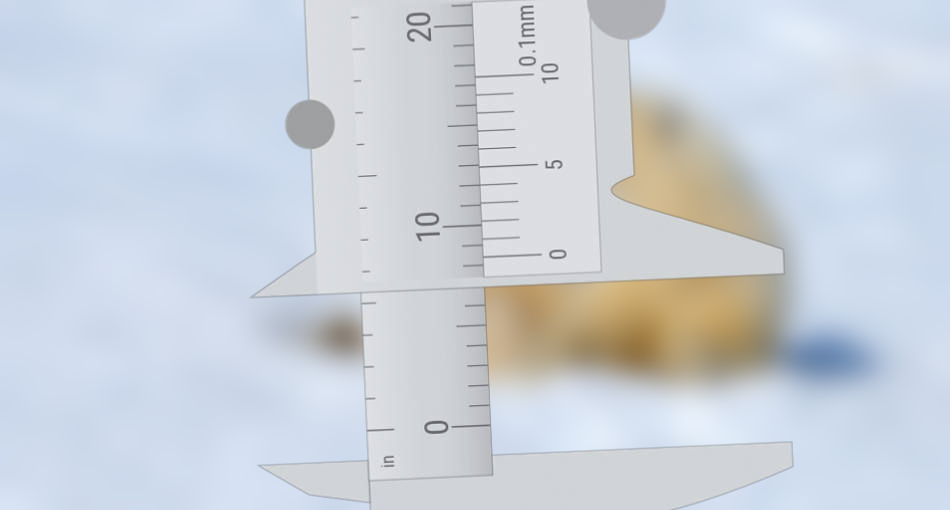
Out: value=8.4 unit=mm
